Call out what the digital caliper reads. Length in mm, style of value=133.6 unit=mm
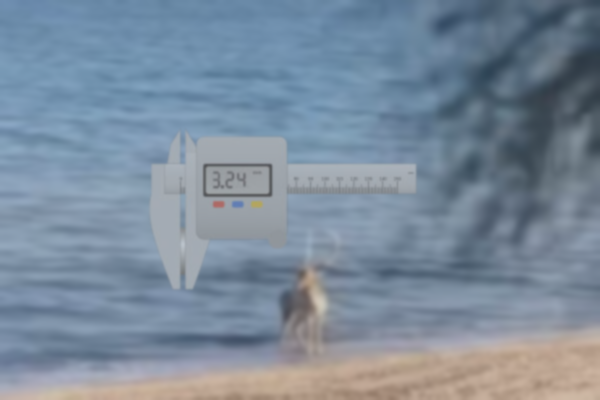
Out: value=3.24 unit=mm
